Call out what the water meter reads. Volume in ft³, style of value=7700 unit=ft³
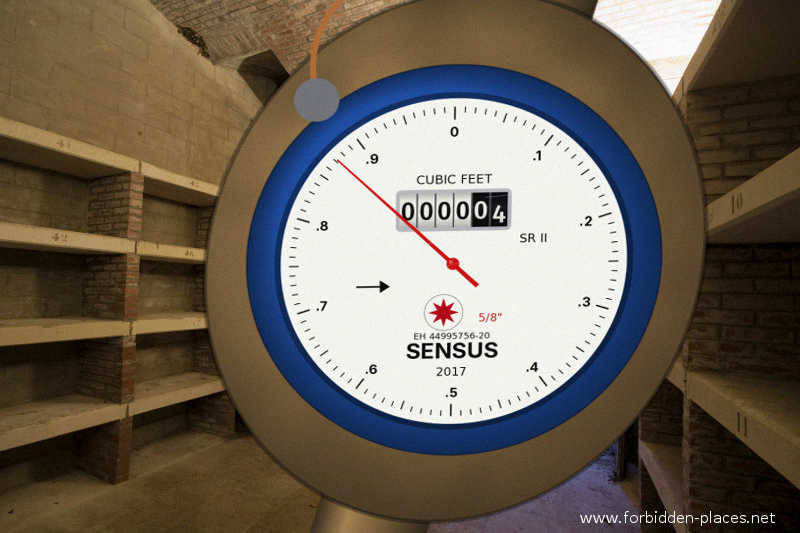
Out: value=3.87 unit=ft³
